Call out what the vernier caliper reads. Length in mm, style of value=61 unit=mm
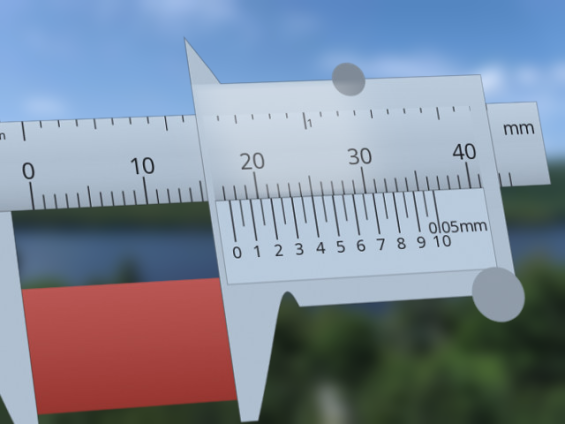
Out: value=17.4 unit=mm
